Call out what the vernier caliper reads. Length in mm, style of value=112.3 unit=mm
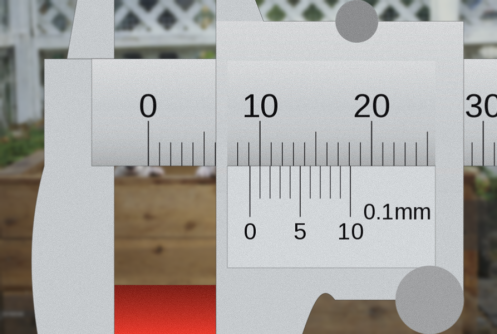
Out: value=9.1 unit=mm
